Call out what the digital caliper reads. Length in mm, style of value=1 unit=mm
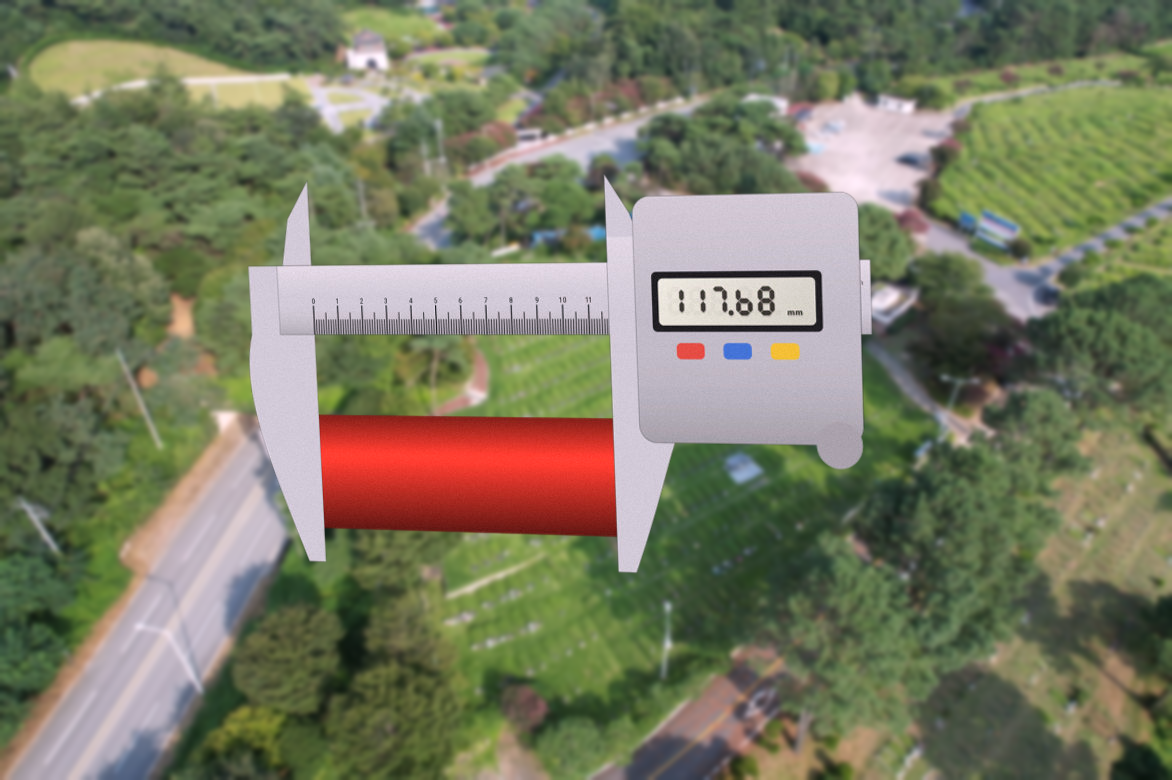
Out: value=117.68 unit=mm
